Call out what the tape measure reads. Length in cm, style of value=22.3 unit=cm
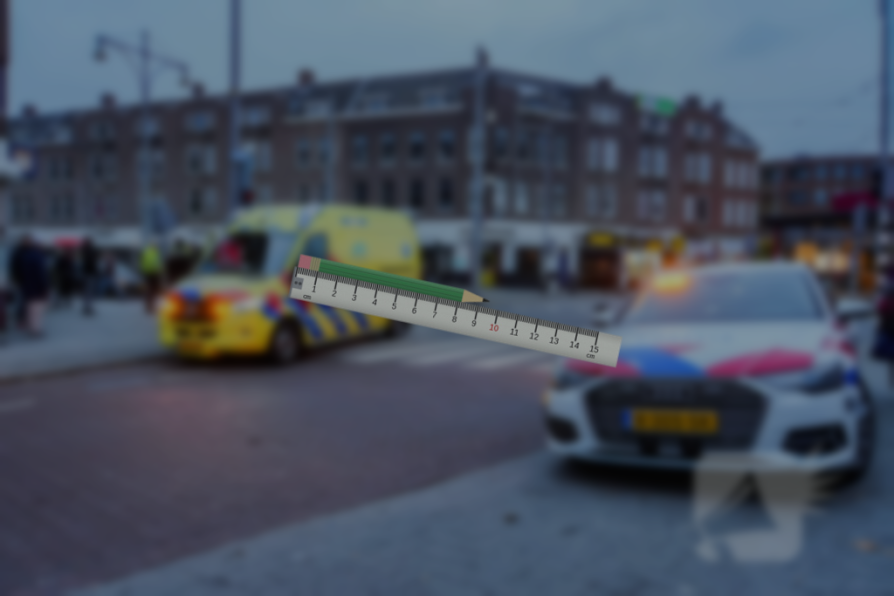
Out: value=9.5 unit=cm
